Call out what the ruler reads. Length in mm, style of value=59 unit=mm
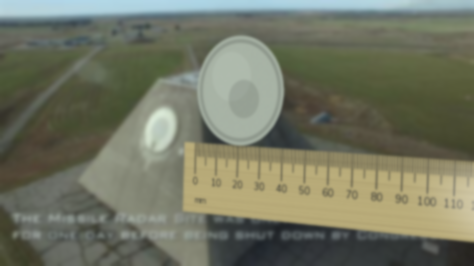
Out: value=40 unit=mm
